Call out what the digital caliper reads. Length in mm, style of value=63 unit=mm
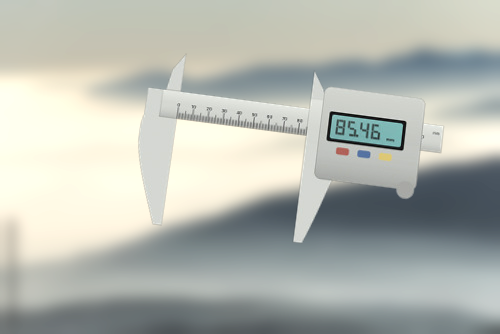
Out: value=85.46 unit=mm
